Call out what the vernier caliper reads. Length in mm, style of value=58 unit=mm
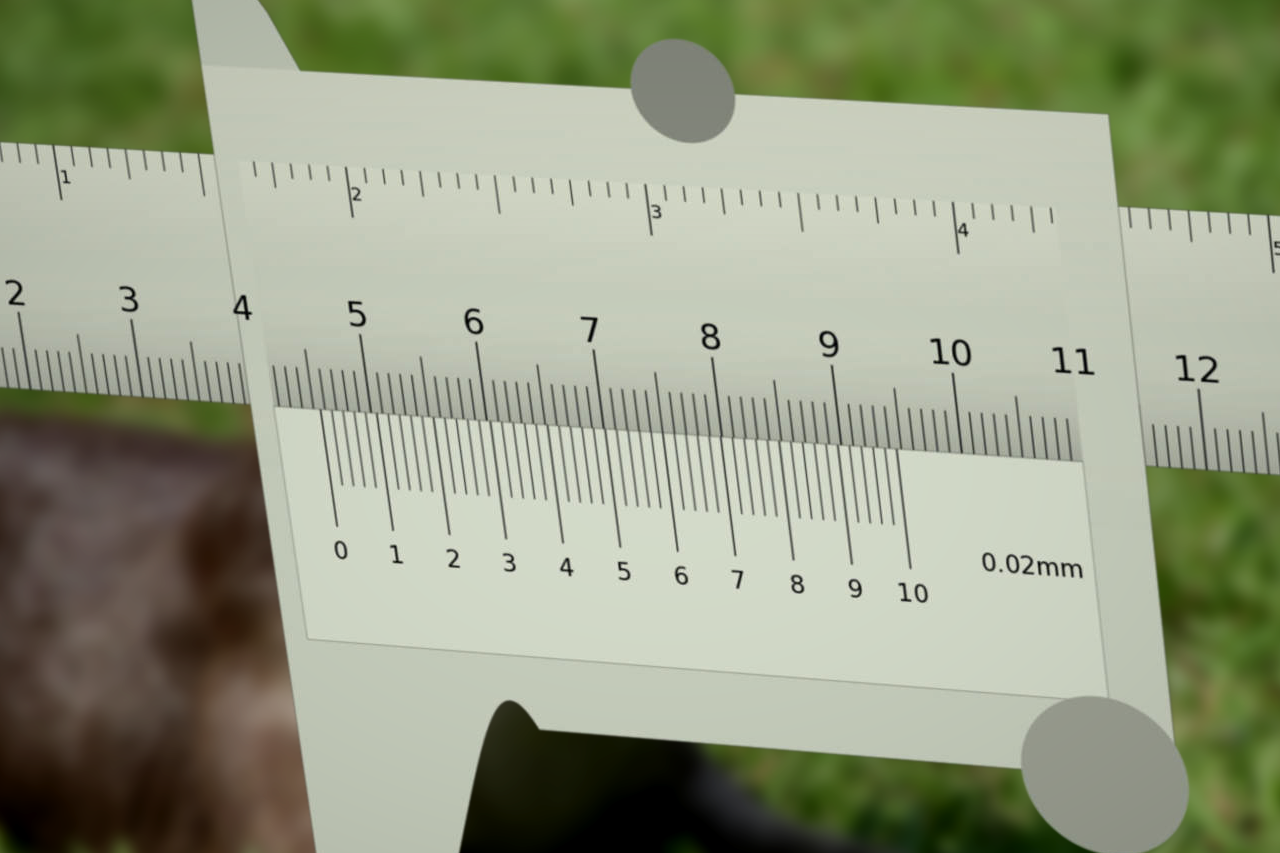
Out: value=45.6 unit=mm
